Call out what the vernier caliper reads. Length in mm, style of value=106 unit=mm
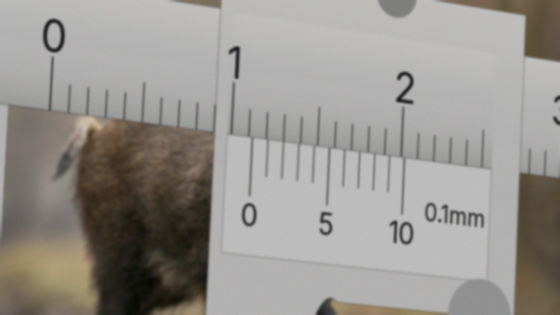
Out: value=11.2 unit=mm
